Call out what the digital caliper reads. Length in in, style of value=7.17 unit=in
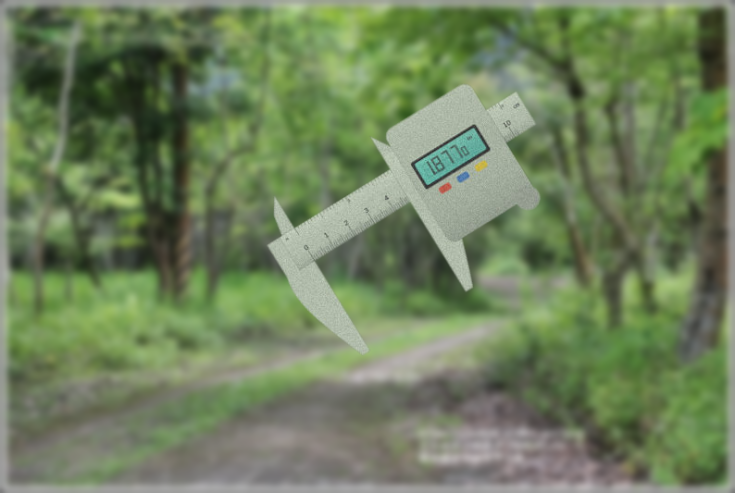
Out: value=1.8770 unit=in
